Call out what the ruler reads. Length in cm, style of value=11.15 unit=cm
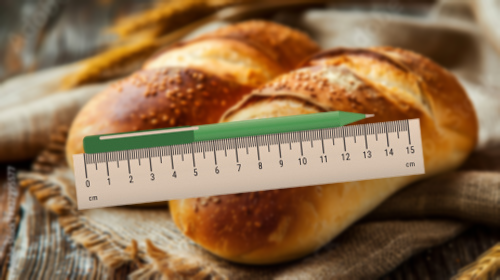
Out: value=13.5 unit=cm
